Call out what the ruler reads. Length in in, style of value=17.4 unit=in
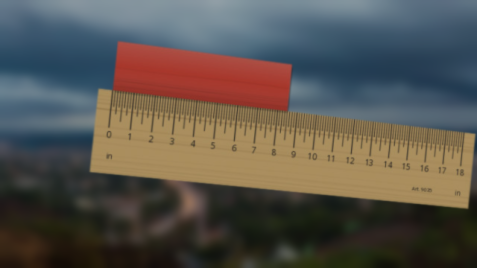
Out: value=8.5 unit=in
